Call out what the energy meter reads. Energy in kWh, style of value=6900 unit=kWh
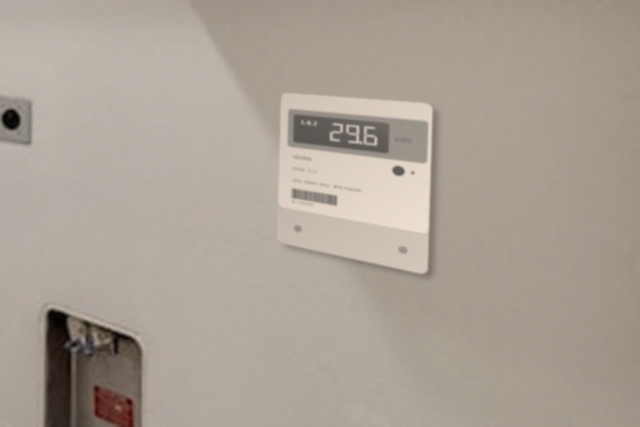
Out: value=29.6 unit=kWh
